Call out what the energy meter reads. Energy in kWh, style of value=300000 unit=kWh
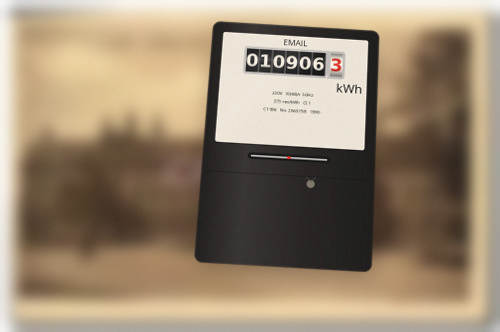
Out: value=10906.3 unit=kWh
